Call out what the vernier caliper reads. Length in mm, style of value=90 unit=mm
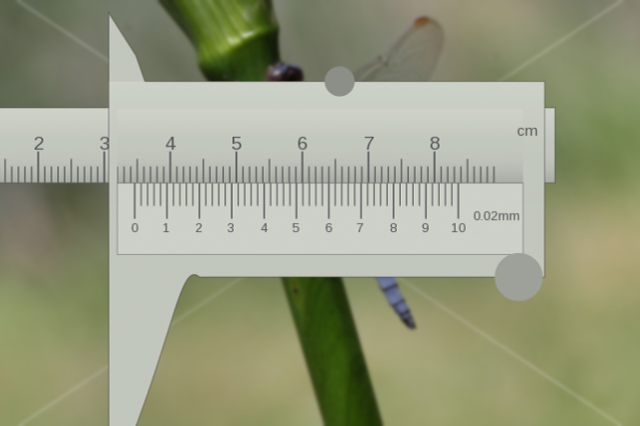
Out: value=34.6 unit=mm
